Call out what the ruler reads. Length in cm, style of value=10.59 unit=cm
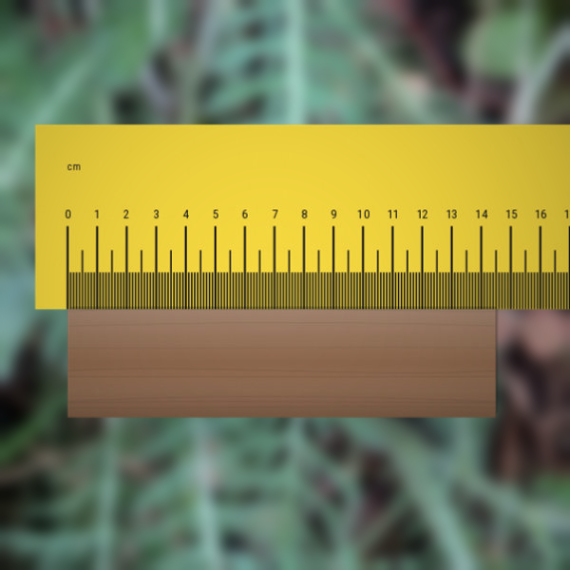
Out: value=14.5 unit=cm
